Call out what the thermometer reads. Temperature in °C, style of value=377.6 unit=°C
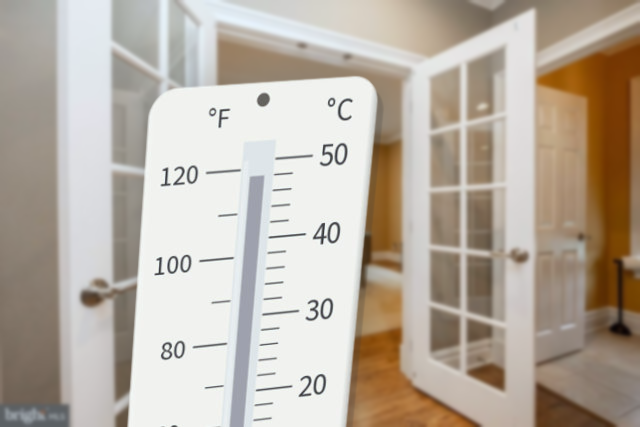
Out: value=48 unit=°C
